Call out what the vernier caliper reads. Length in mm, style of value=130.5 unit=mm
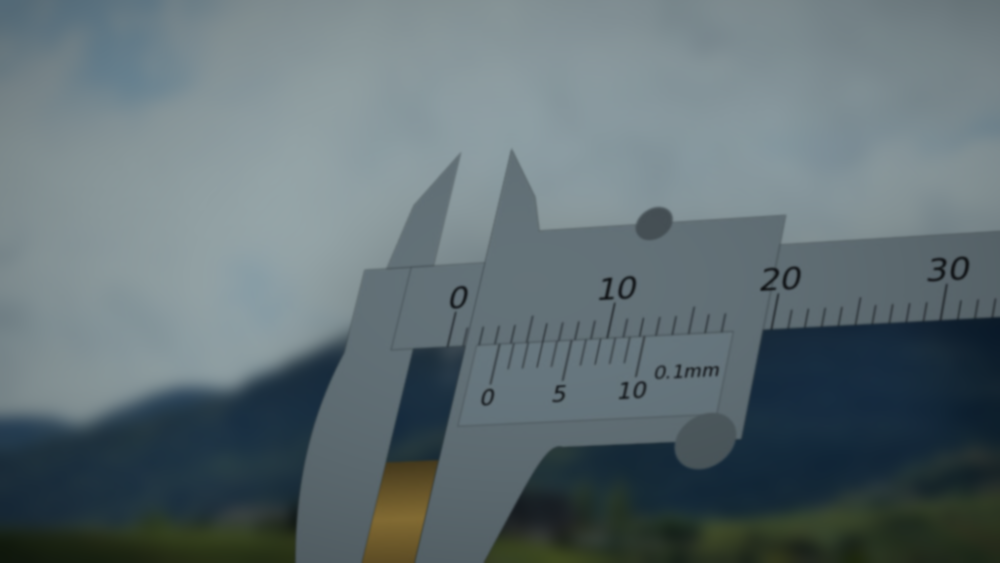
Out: value=3.3 unit=mm
